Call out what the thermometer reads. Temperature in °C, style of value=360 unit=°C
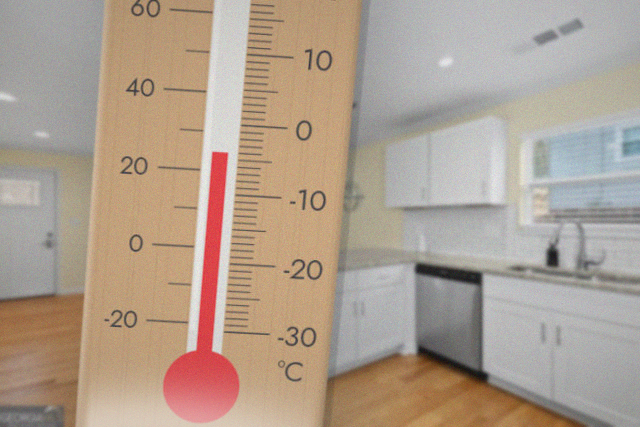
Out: value=-4 unit=°C
